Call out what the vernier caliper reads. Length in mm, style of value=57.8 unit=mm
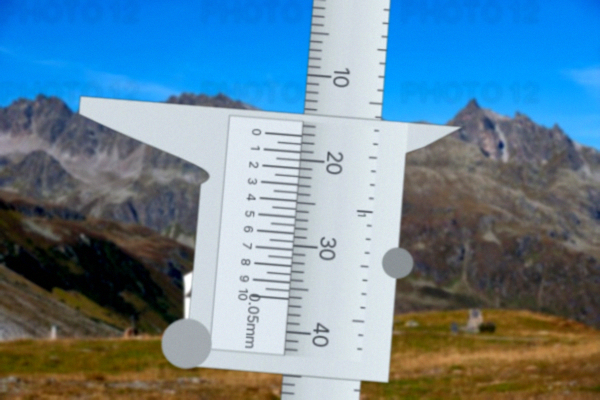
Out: value=17.2 unit=mm
